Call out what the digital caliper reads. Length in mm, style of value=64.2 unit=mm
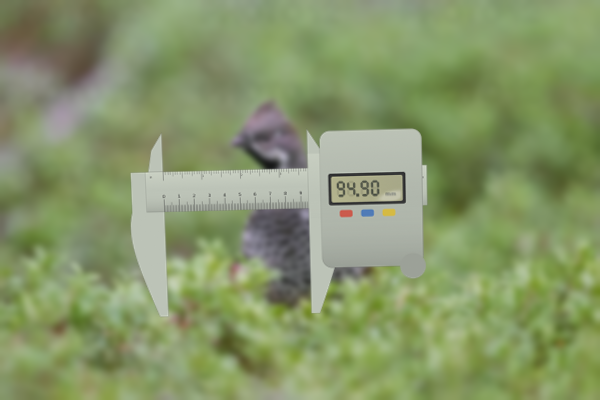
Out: value=94.90 unit=mm
